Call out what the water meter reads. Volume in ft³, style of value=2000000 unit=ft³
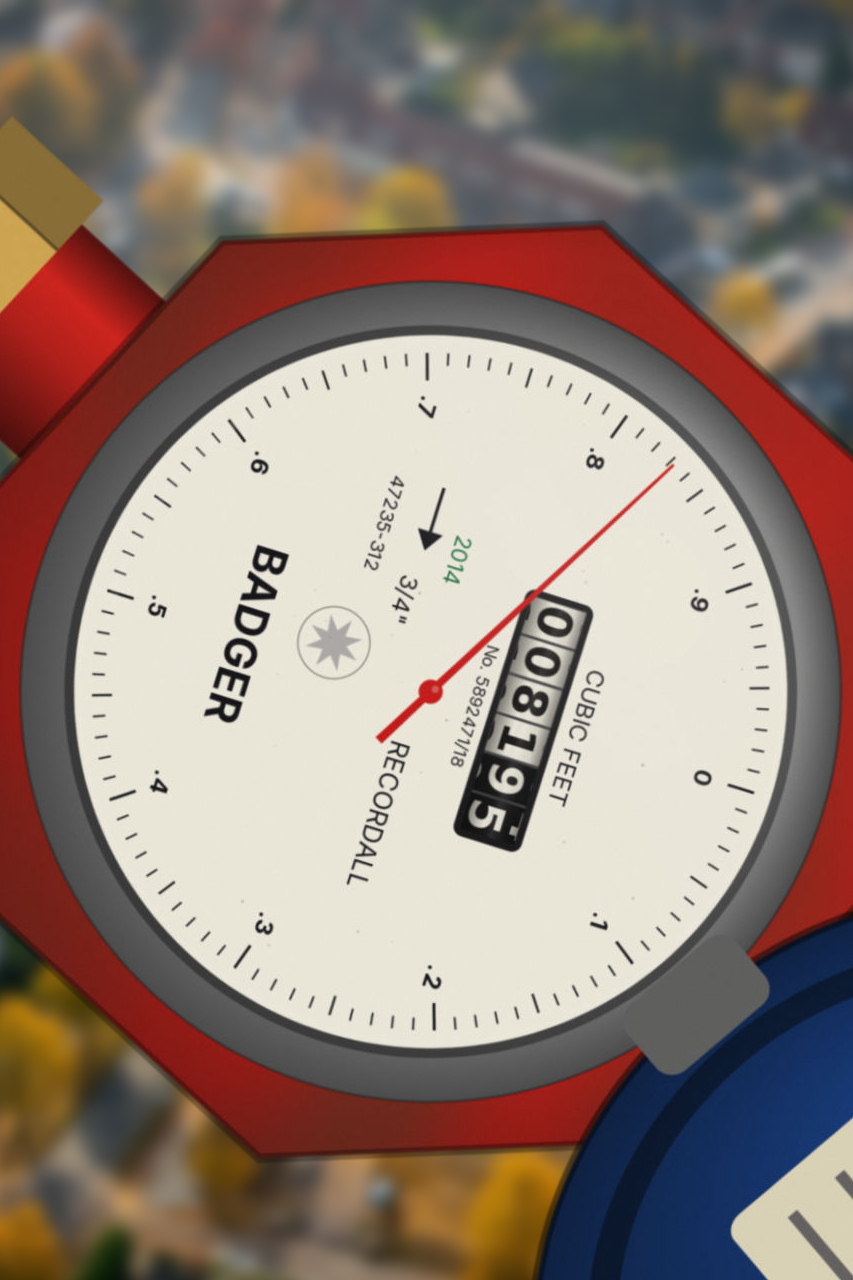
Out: value=8194.83 unit=ft³
